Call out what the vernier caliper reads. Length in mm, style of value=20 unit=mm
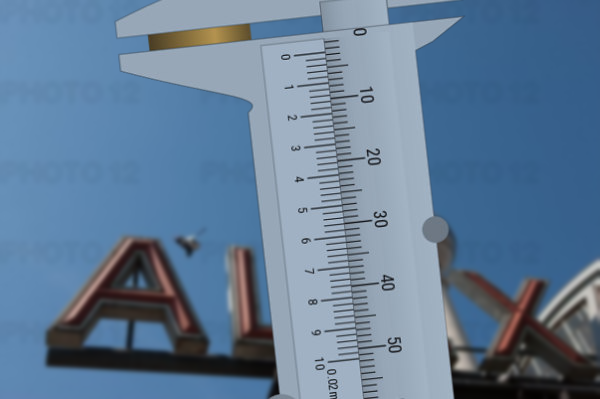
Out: value=2.6 unit=mm
